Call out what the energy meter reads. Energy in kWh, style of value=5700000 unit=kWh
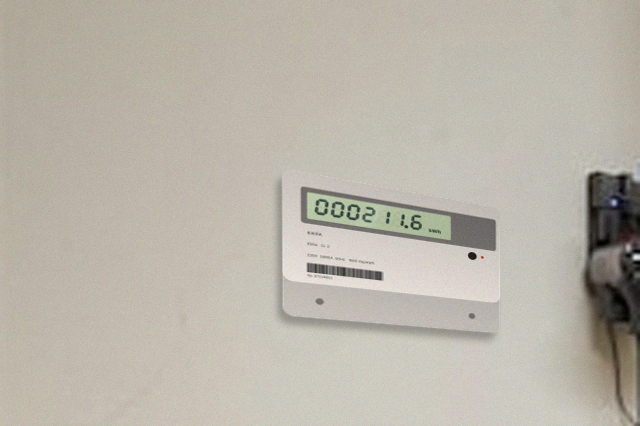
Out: value=211.6 unit=kWh
